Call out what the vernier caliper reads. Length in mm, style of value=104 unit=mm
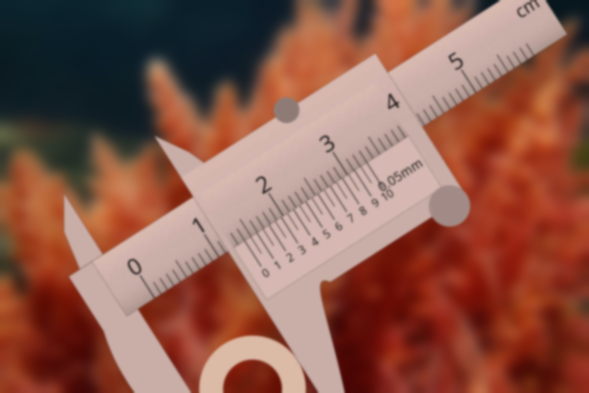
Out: value=14.0 unit=mm
